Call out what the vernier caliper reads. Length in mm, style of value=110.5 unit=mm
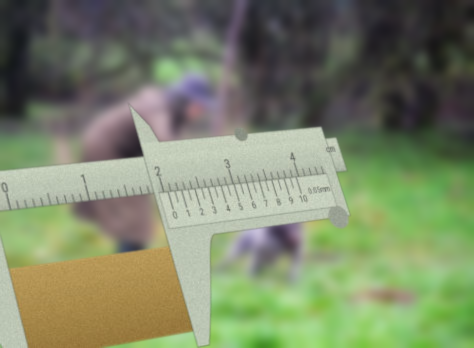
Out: value=20.6 unit=mm
